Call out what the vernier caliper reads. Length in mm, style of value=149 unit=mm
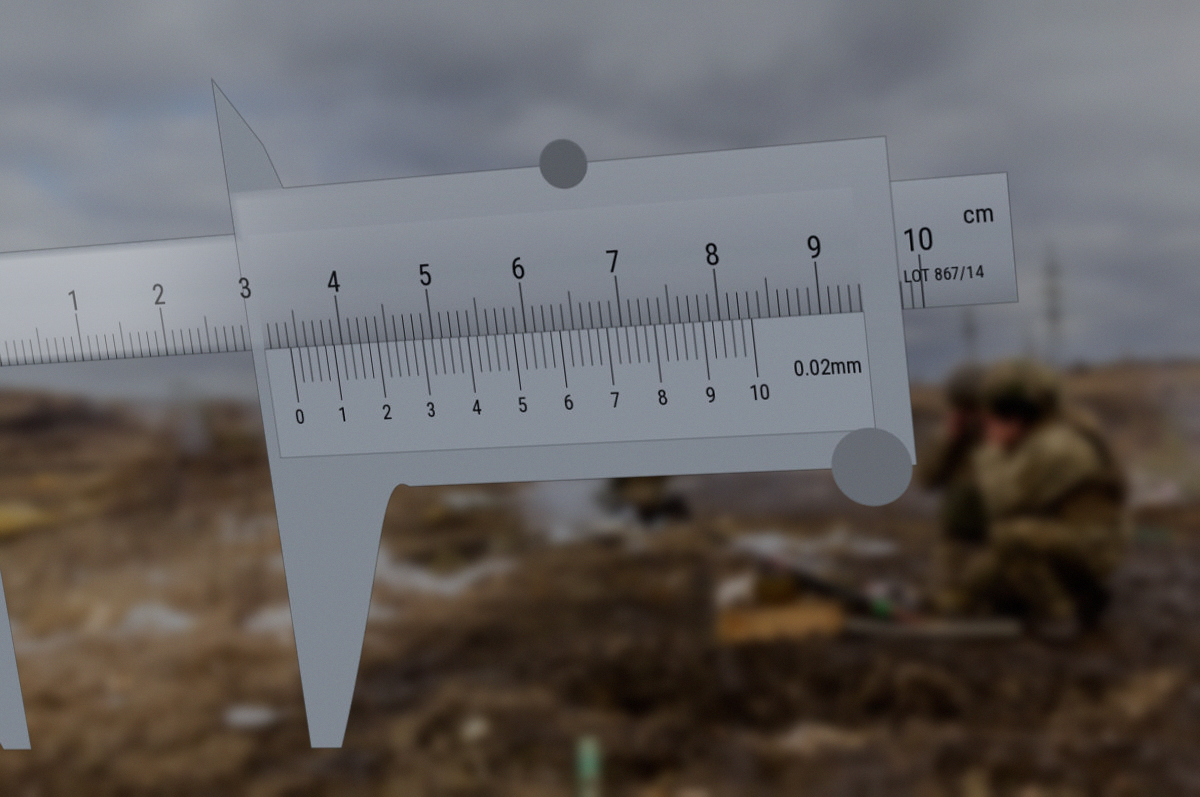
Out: value=34.2 unit=mm
